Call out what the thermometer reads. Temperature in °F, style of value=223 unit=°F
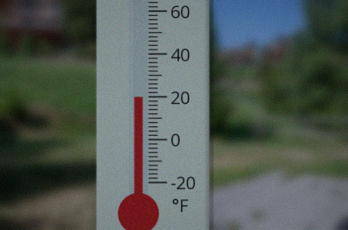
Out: value=20 unit=°F
